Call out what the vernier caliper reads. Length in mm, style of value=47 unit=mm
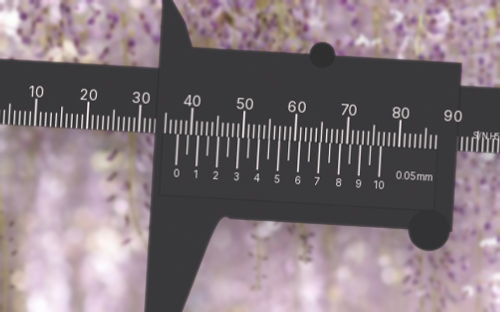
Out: value=37.5 unit=mm
